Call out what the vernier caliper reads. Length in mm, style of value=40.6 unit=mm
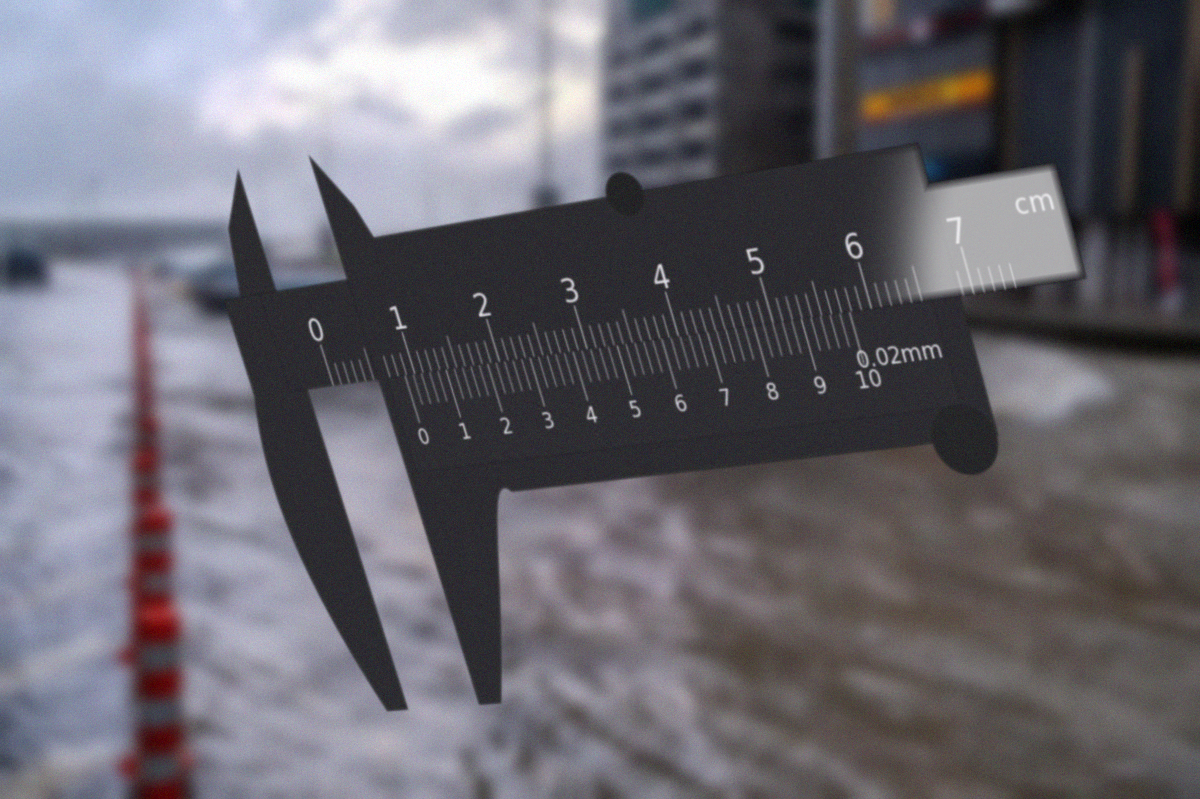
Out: value=8.8 unit=mm
